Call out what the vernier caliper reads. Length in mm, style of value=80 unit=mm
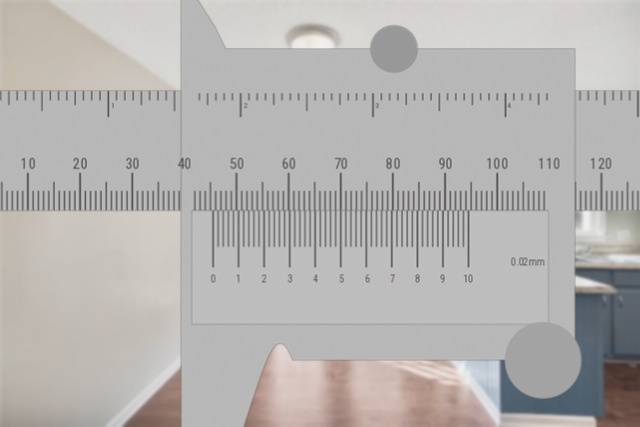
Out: value=45.5 unit=mm
